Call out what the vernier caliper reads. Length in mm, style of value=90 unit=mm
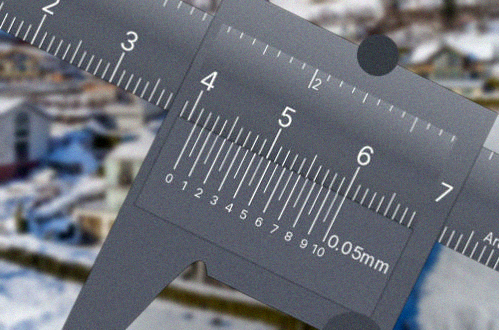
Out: value=41.0 unit=mm
